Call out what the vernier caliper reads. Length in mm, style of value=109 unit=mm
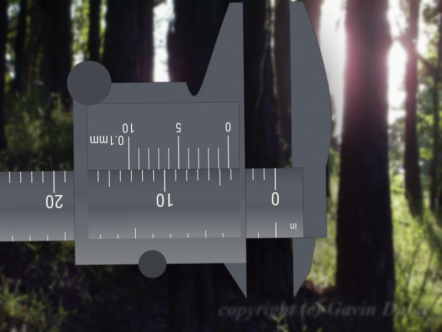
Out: value=4.2 unit=mm
